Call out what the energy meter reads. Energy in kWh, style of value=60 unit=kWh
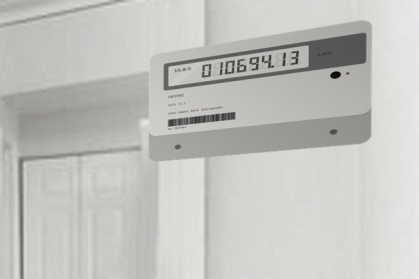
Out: value=10694.13 unit=kWh
